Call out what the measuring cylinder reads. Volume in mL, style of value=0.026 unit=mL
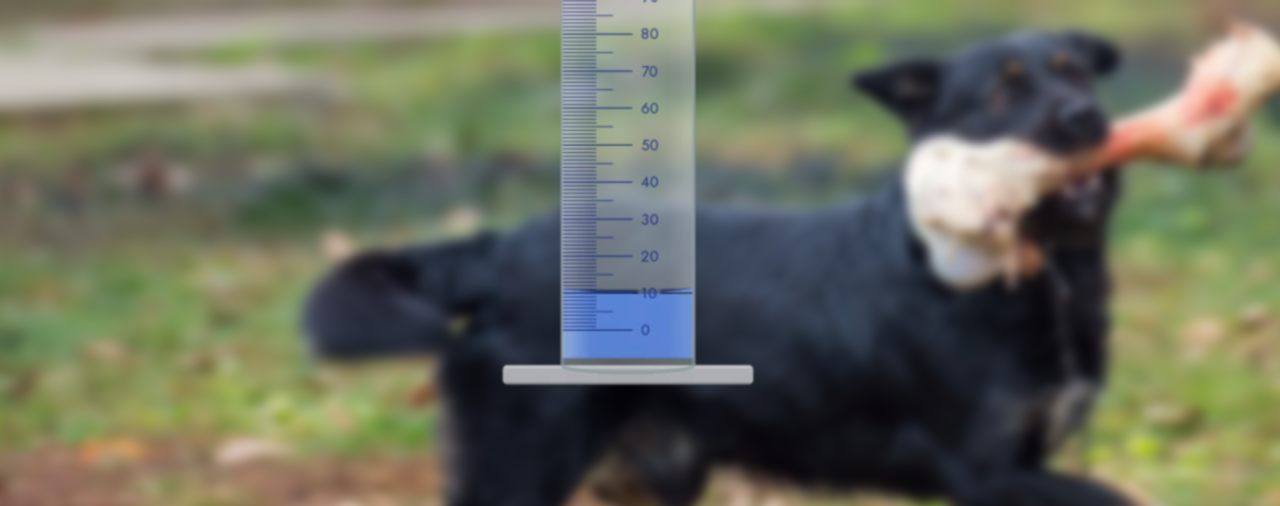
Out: value=10 unit=mL
